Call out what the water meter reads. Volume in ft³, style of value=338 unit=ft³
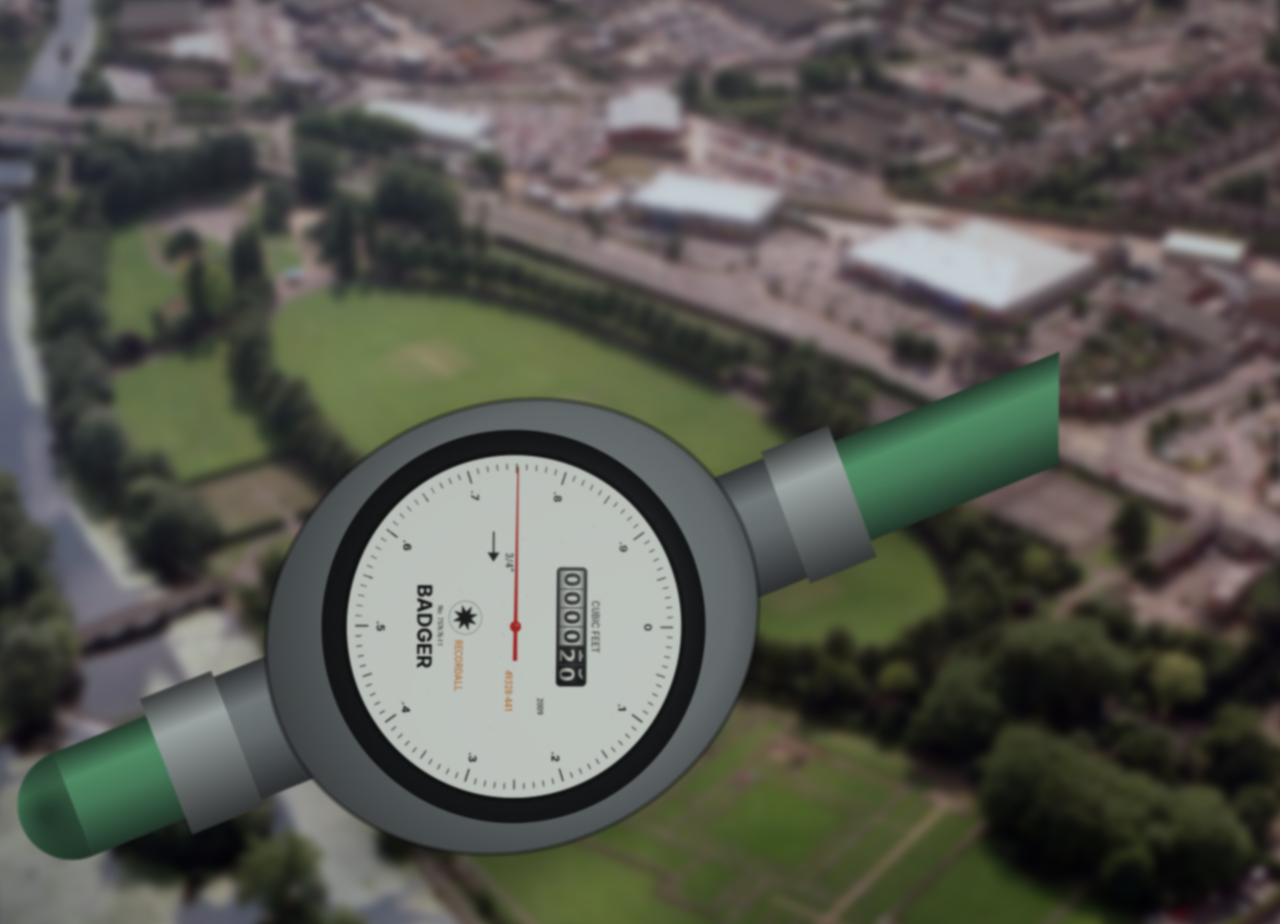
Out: value=19.75 unit=ft³
